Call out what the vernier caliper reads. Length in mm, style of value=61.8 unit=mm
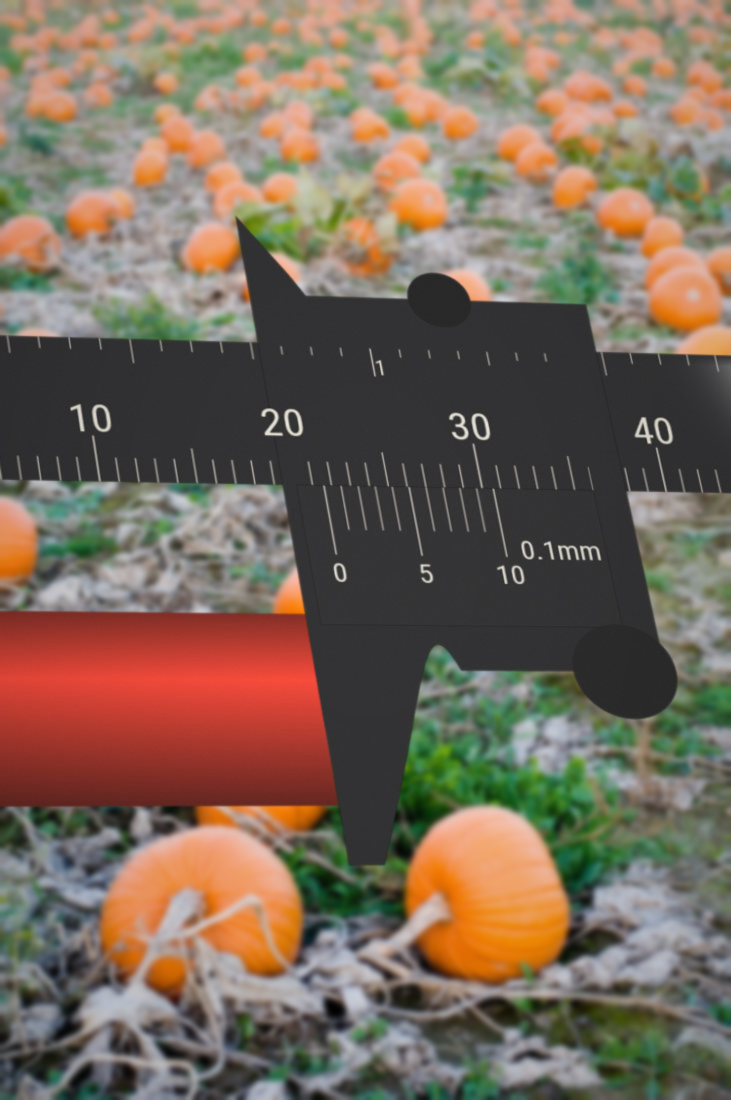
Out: value=21.6 unit=mm
